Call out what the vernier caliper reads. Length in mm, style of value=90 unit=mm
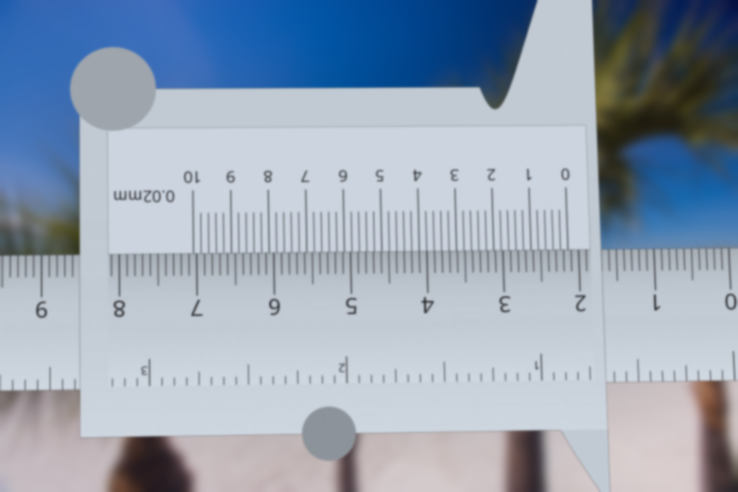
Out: value=21.4 unit=mm
